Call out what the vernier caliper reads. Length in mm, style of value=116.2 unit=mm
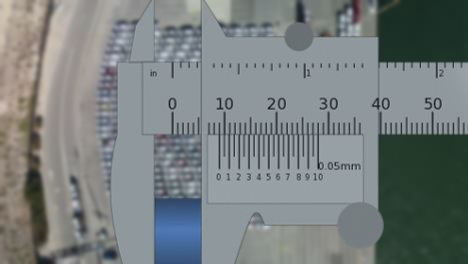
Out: value=9.0 unit=mm
